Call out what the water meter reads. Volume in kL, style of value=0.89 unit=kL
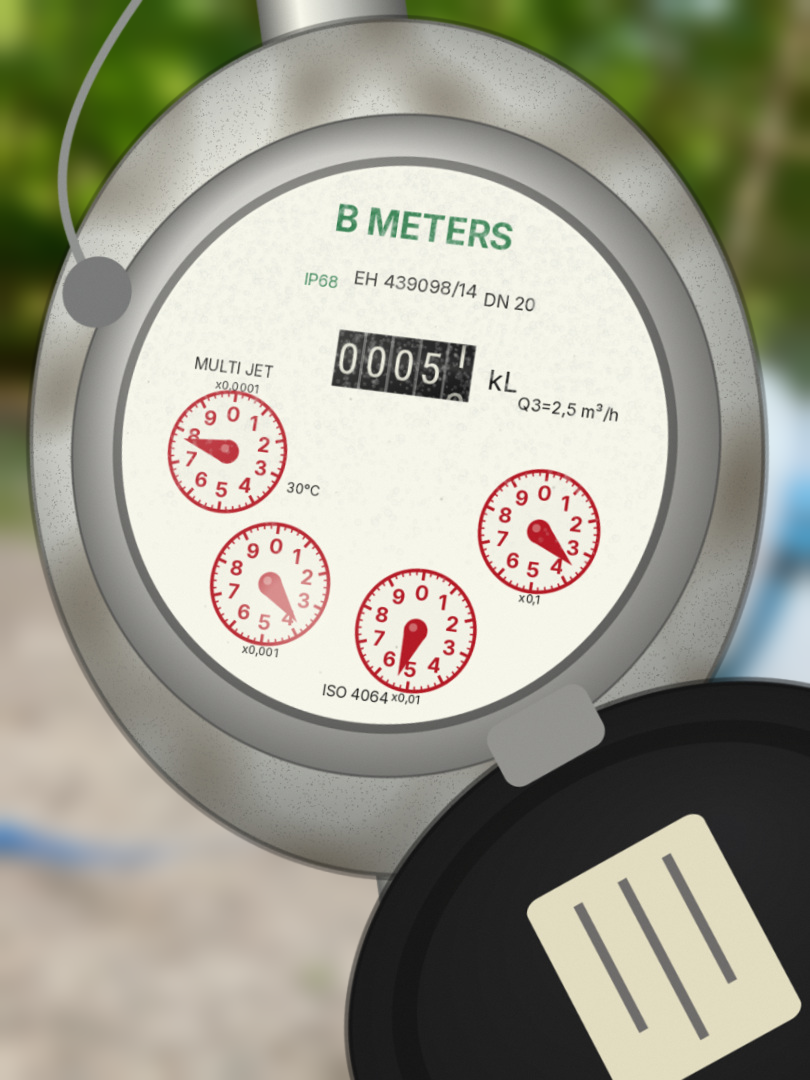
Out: value=51.3537 unit=kL
